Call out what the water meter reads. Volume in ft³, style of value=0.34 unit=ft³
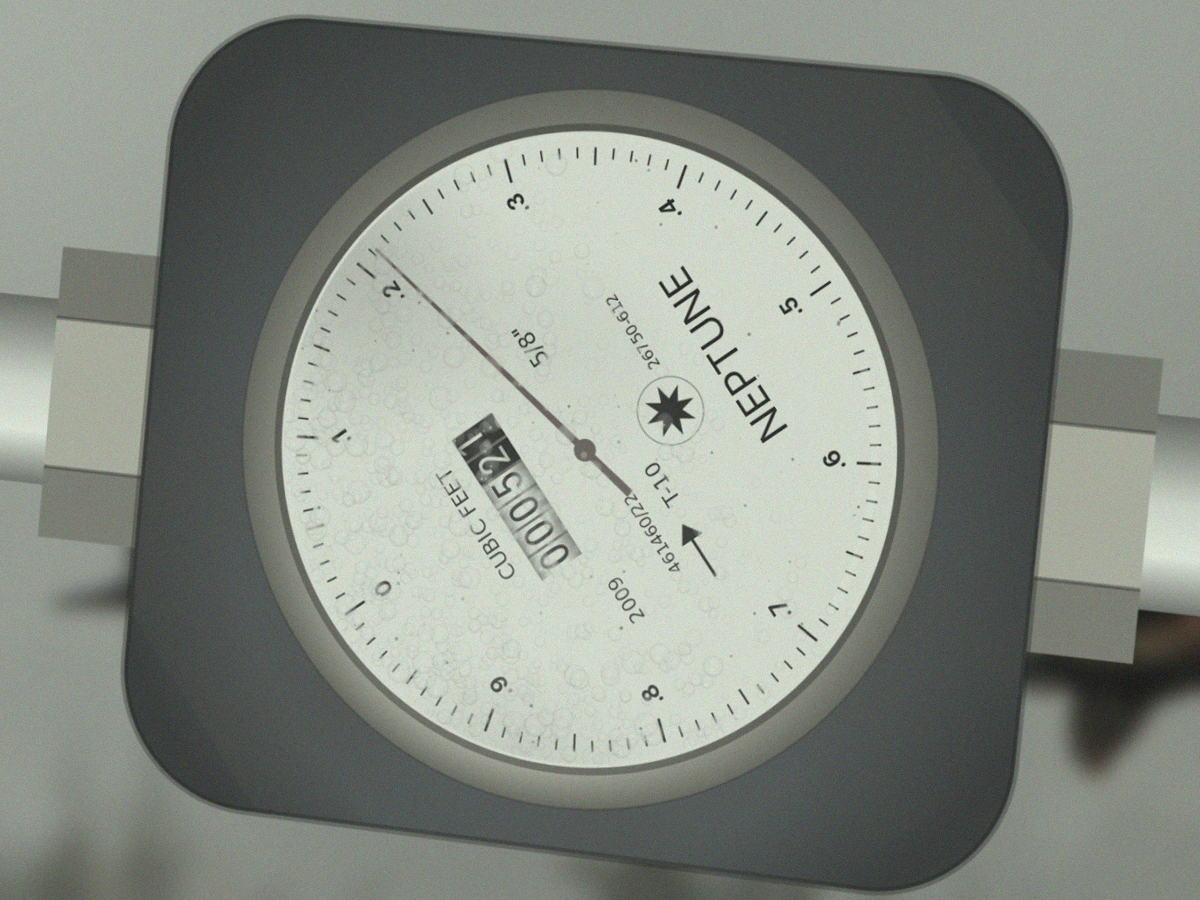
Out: value=521.21 unit=ft³
